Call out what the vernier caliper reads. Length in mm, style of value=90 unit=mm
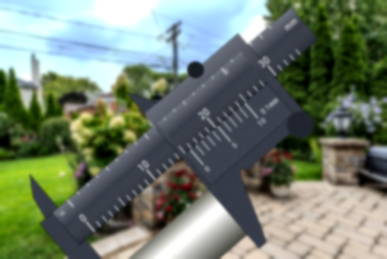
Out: value=15.8 unit=mm
